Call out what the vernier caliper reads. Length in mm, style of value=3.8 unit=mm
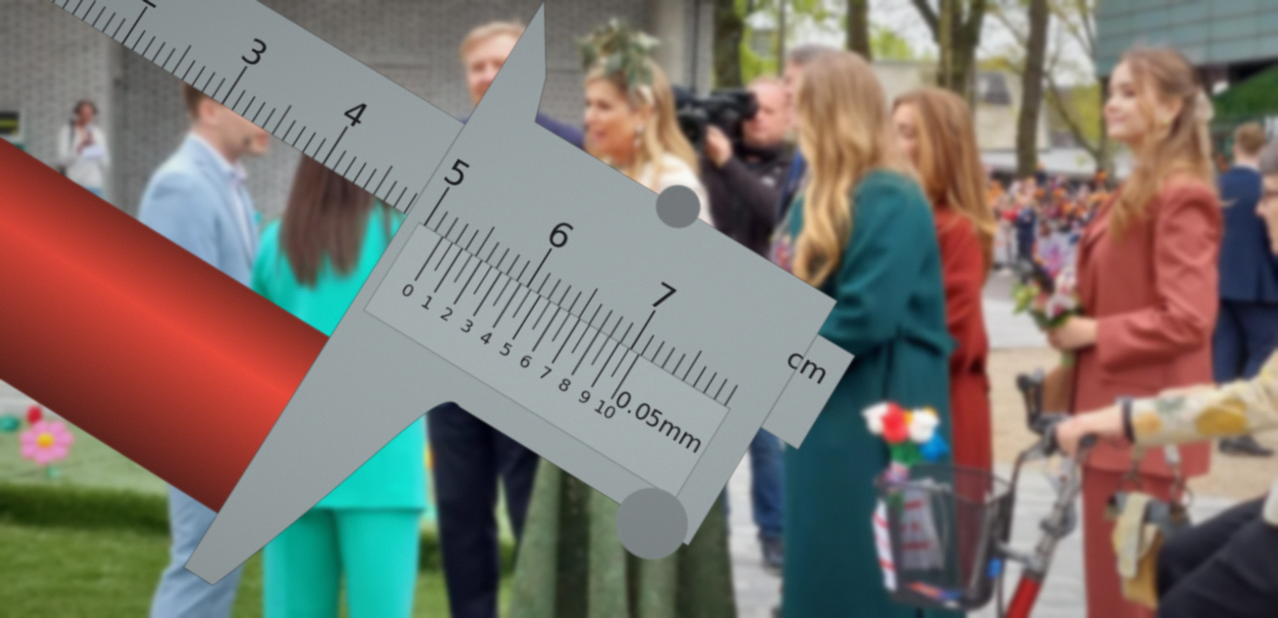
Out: value=51.8 unit=mm
